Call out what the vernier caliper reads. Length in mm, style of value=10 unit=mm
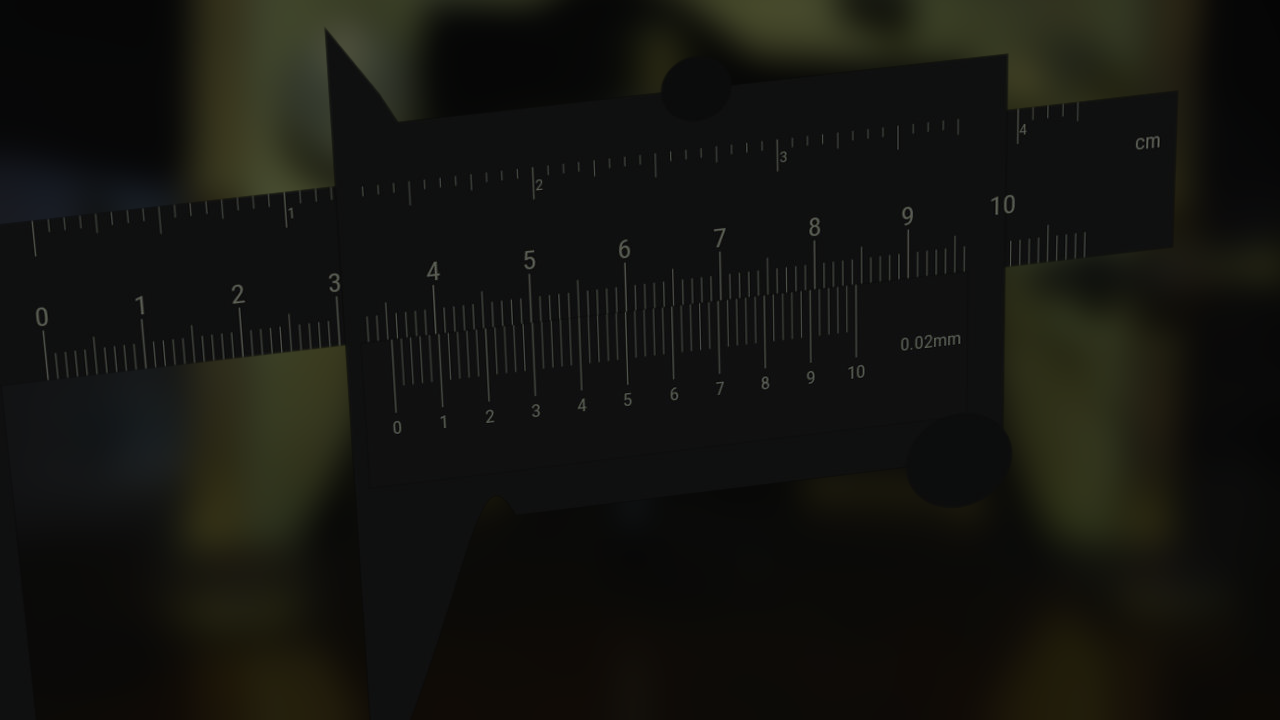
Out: value=35.4 unit=mm
